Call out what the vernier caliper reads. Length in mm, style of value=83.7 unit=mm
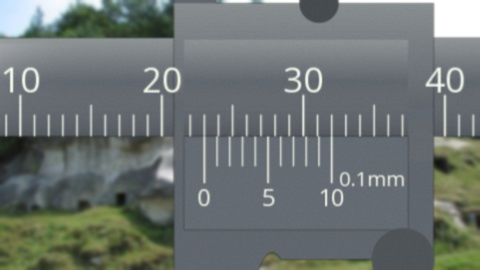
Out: value=23.0 unit=mm
